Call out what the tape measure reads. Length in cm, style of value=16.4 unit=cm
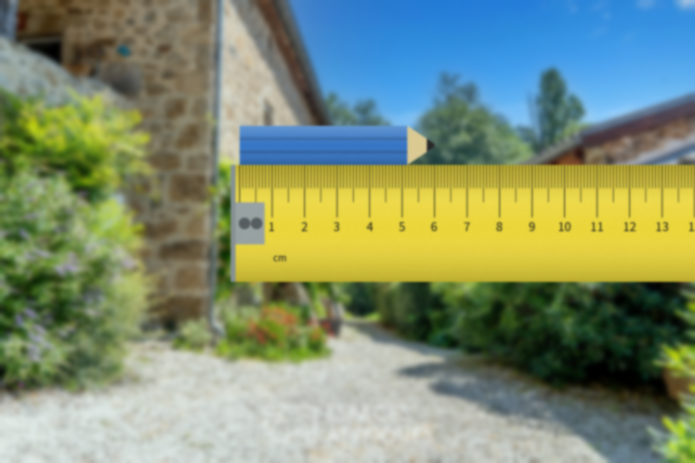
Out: value=6 unit=cm
